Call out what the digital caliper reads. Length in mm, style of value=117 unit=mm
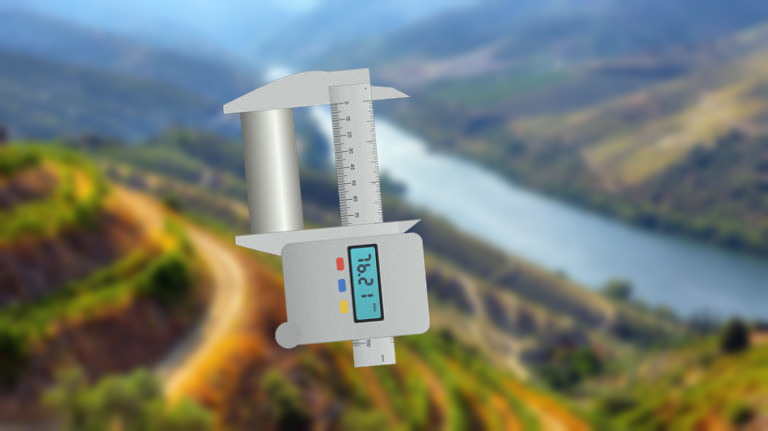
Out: value=76.21 unit=mm
